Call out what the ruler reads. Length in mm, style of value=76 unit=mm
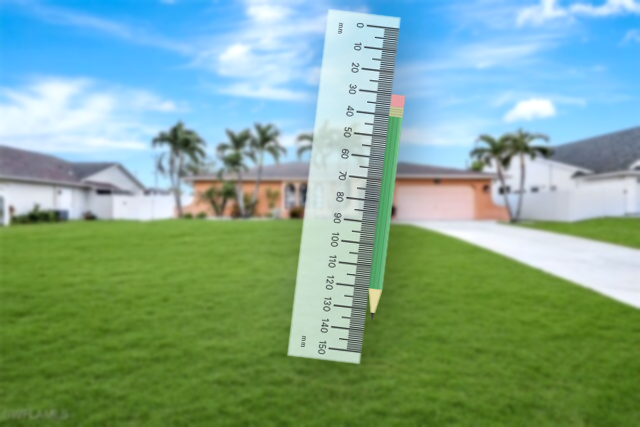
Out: value=105 unit=mm
